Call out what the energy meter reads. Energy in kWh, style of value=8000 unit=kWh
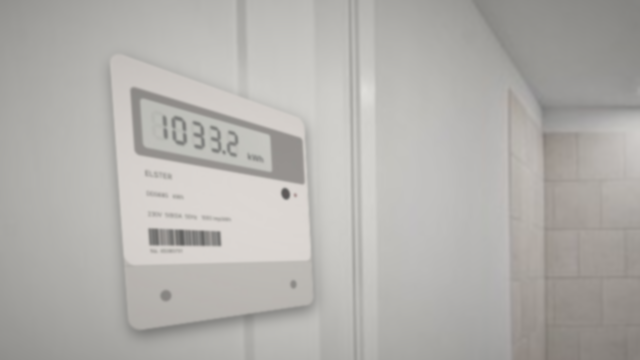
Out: value=1033.2 unit=kWh
